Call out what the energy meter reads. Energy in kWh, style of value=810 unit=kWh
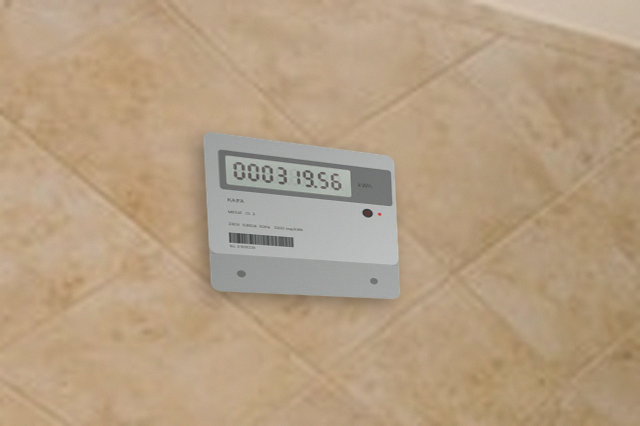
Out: value=319.56 unit=kWh
